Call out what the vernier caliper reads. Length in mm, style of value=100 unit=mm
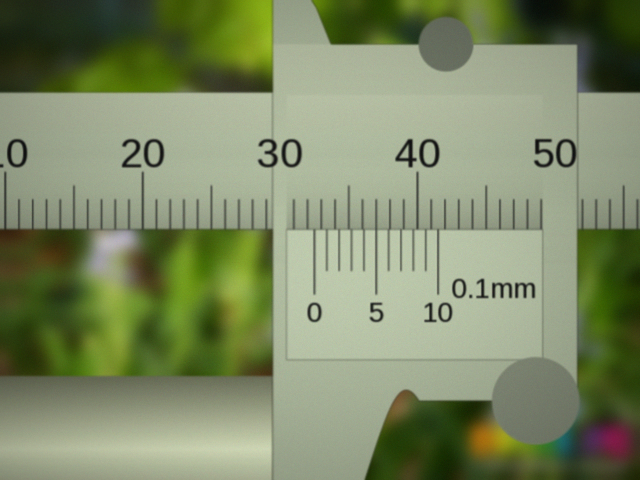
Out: value=32.5 unit=mm
